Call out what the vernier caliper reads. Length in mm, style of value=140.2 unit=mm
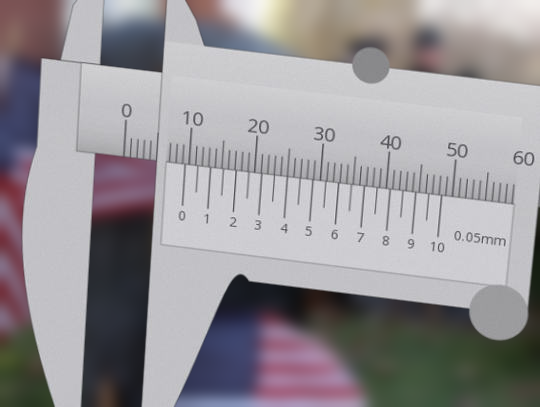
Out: value=9.4 unit=mm
